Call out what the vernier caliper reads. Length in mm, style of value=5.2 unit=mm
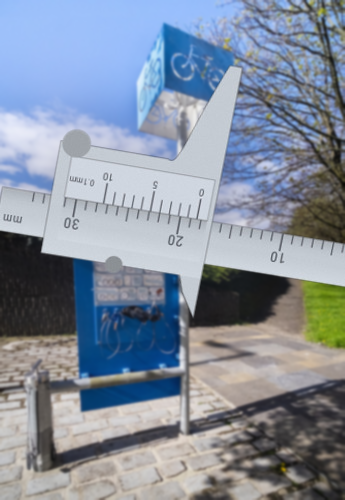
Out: value=18.4 unit=mm
